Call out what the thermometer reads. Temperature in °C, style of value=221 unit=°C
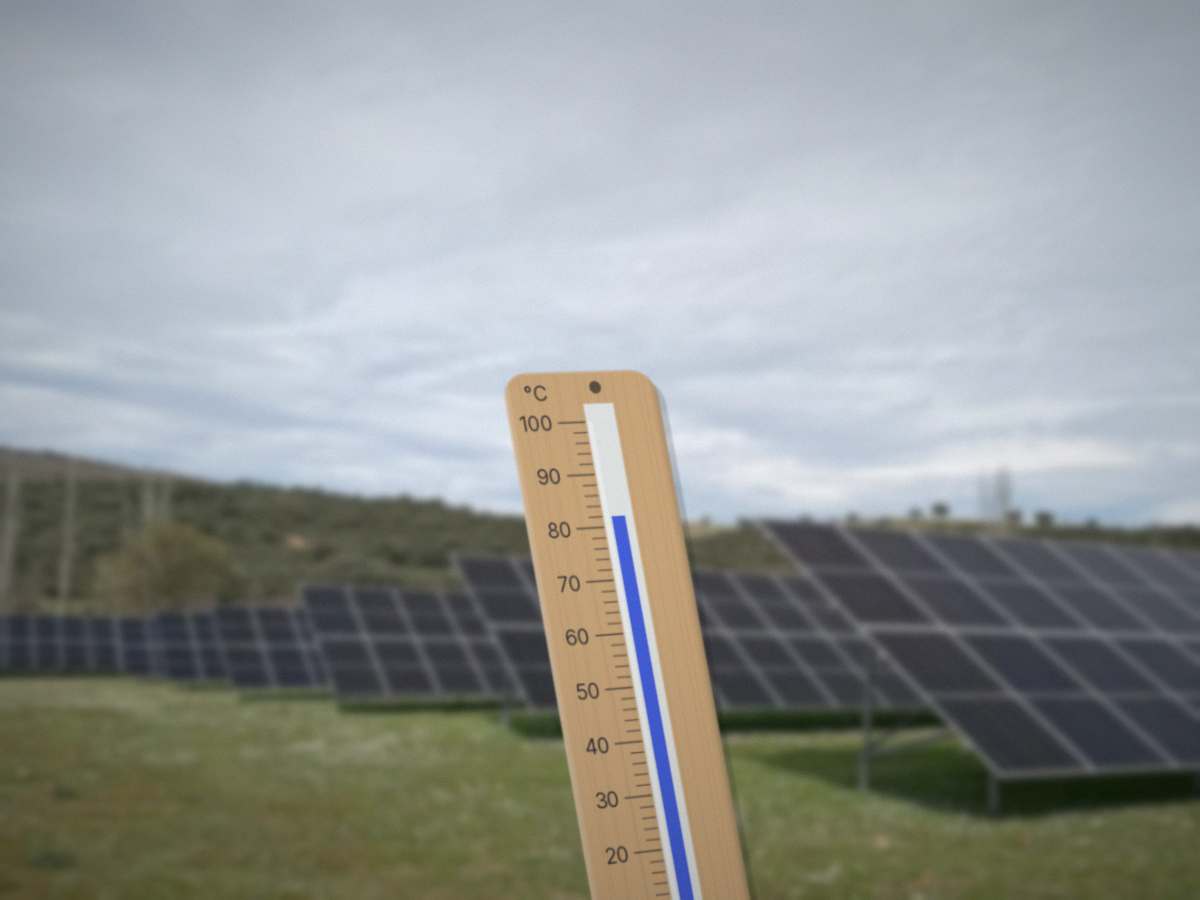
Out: value=82 unit=°C
